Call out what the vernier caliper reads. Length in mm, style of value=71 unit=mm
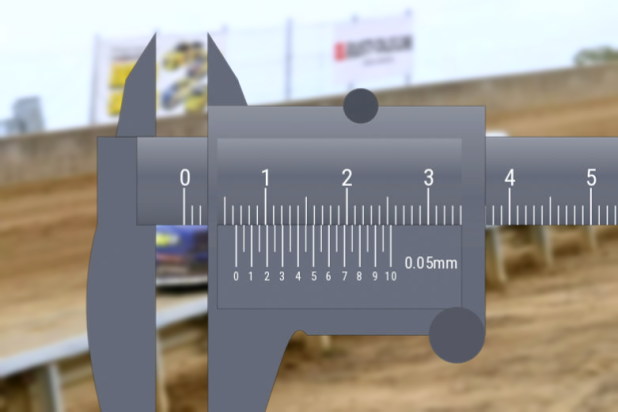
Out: value=6.4 unit=mm
